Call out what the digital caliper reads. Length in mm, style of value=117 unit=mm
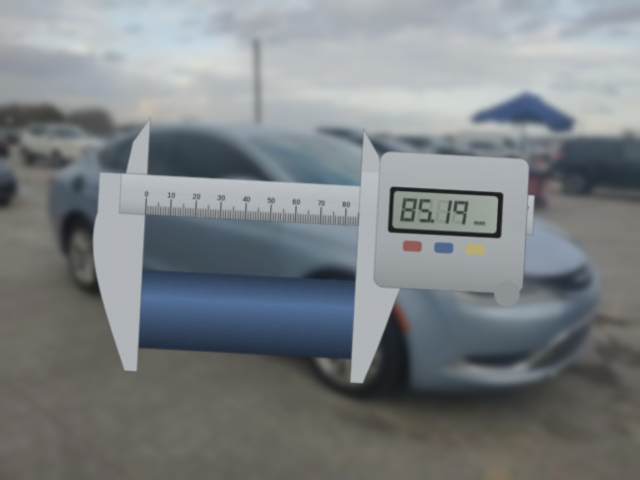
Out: value=85.19 unit=mm
